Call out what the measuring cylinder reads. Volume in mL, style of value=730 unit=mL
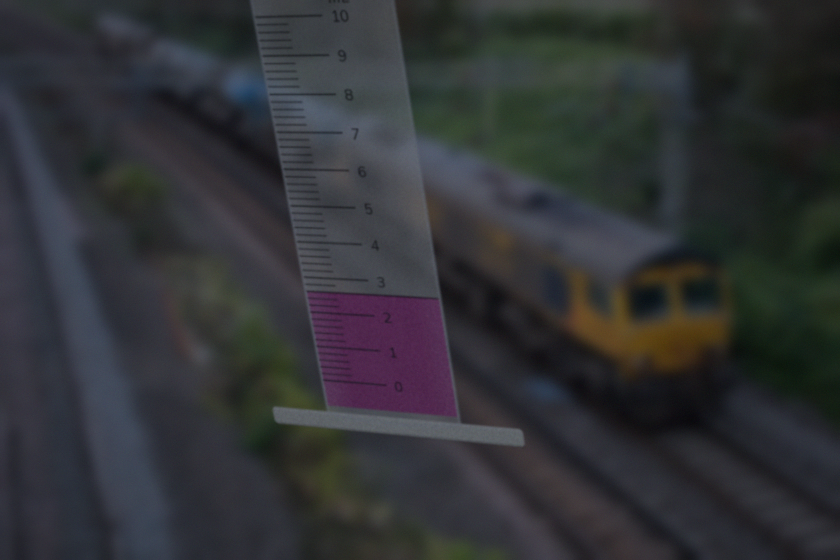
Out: value=2.6 unit=mL
